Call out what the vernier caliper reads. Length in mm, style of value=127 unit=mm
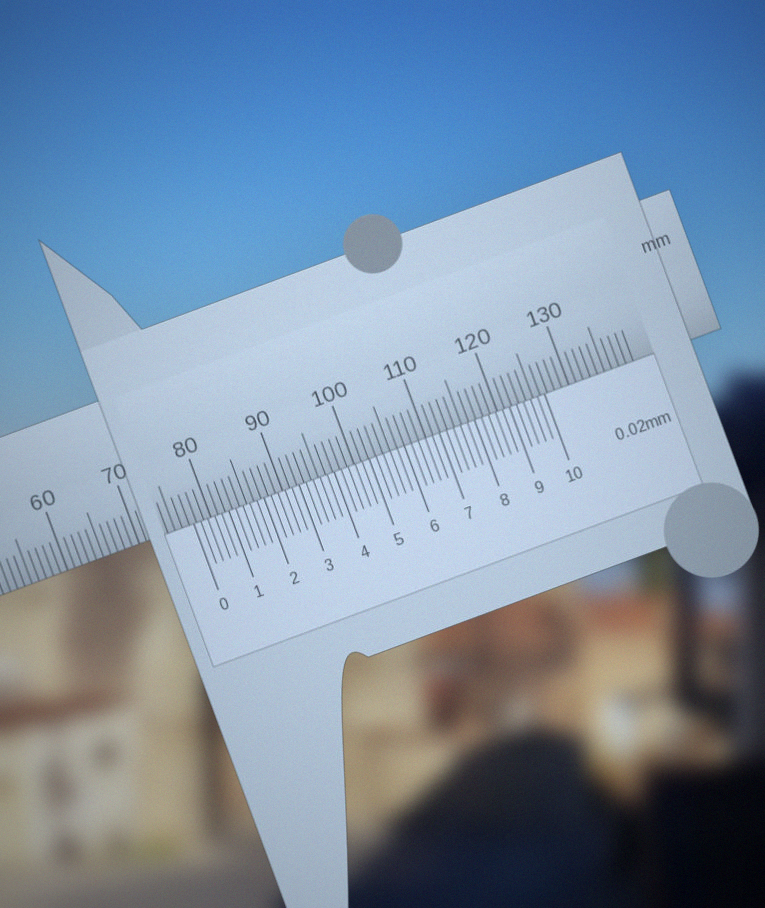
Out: value=77.6 unit=mm
